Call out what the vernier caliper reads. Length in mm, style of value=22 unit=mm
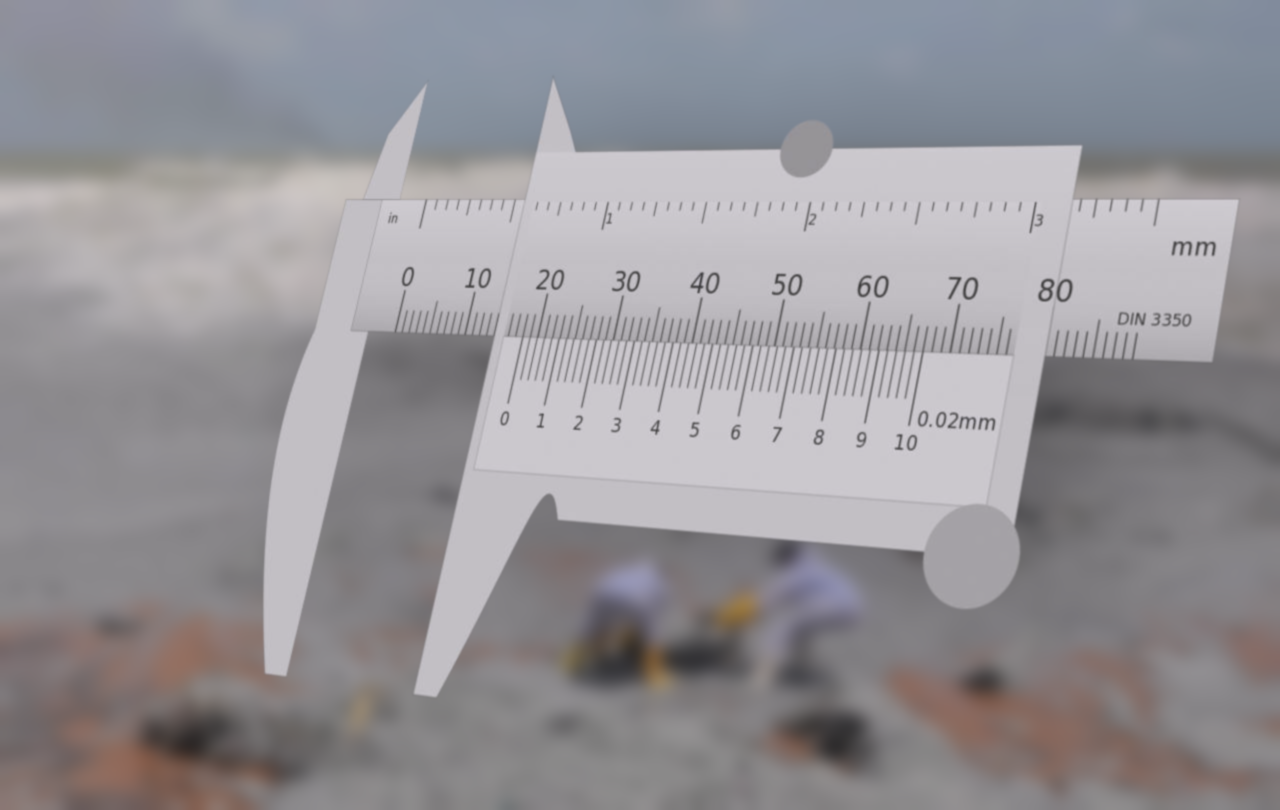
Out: value=18.0 unit=mm
